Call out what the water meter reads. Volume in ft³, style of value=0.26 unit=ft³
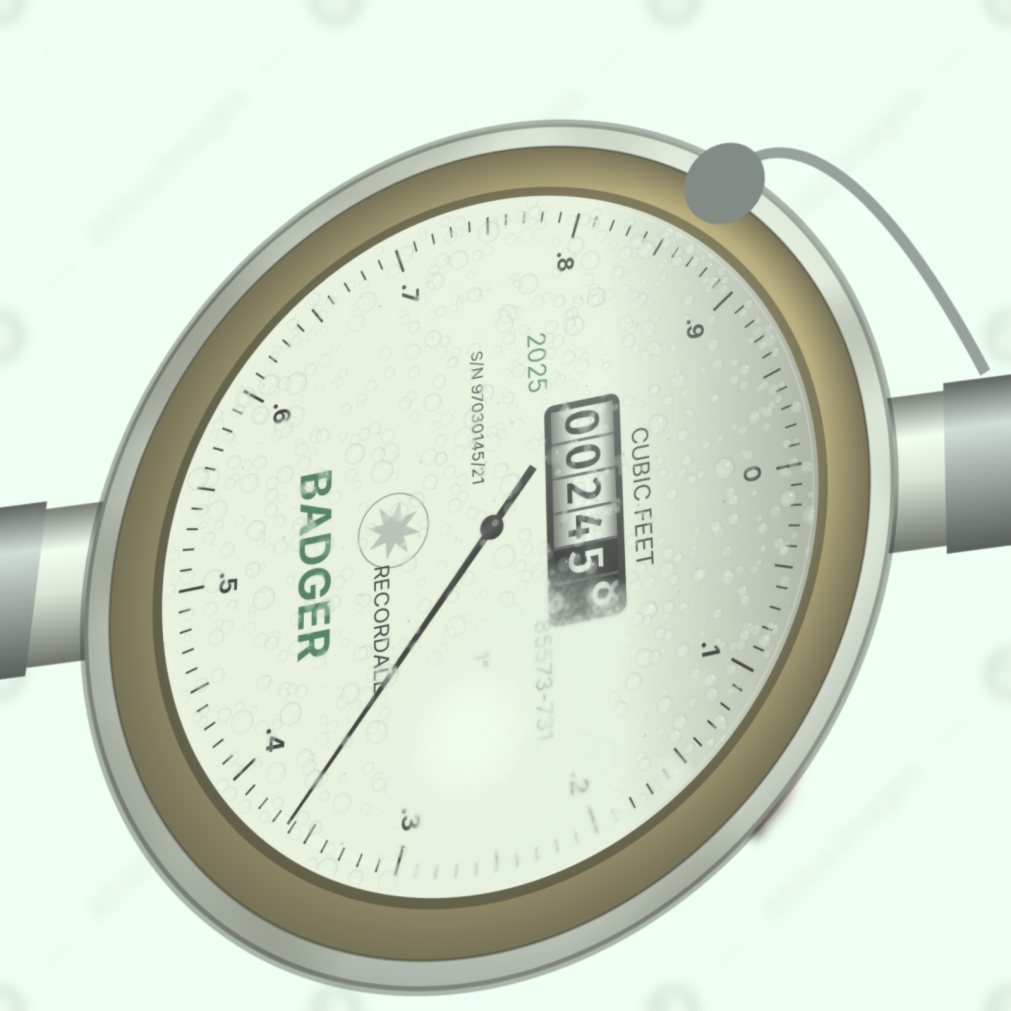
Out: value=2458.36 unit=ft³
